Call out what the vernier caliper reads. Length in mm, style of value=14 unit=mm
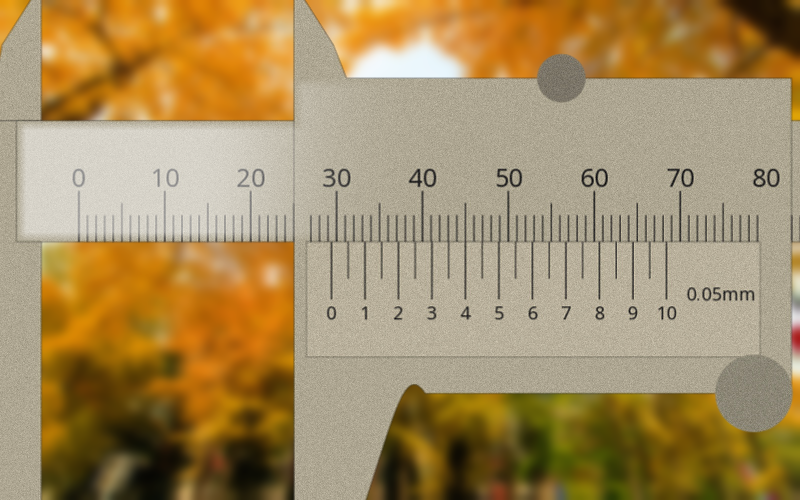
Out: value=29.4 unit=mm
